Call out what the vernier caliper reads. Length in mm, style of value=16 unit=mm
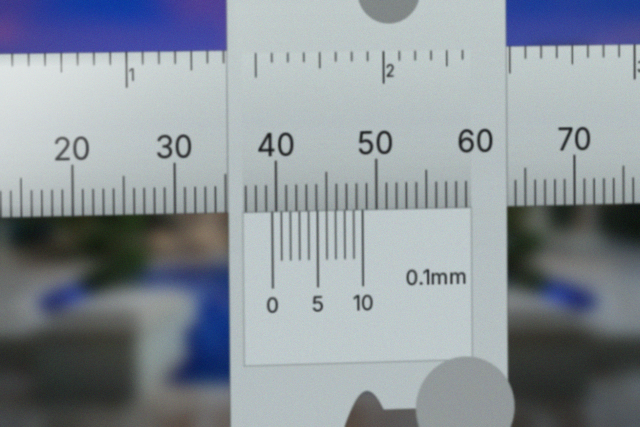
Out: value=39.6 unit=mm
